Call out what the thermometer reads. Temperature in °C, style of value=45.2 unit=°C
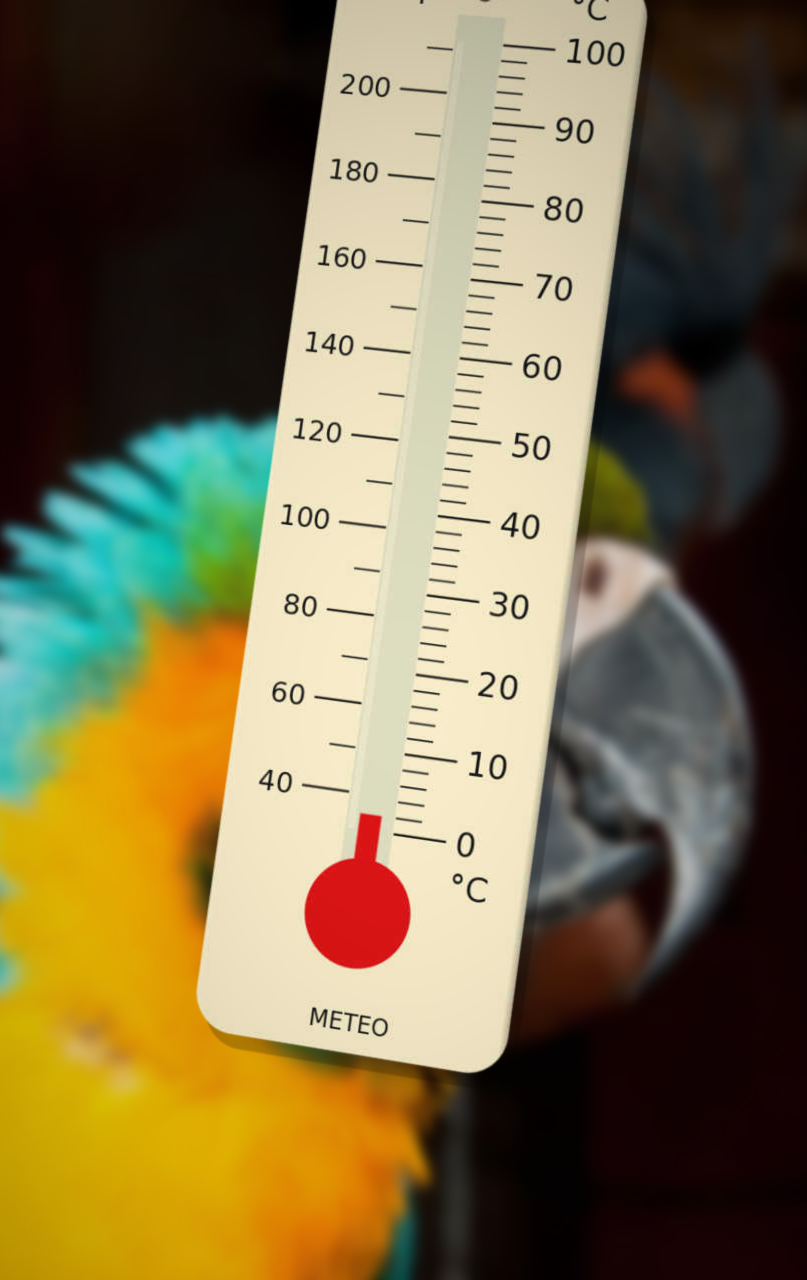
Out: value=2 unit=°C
